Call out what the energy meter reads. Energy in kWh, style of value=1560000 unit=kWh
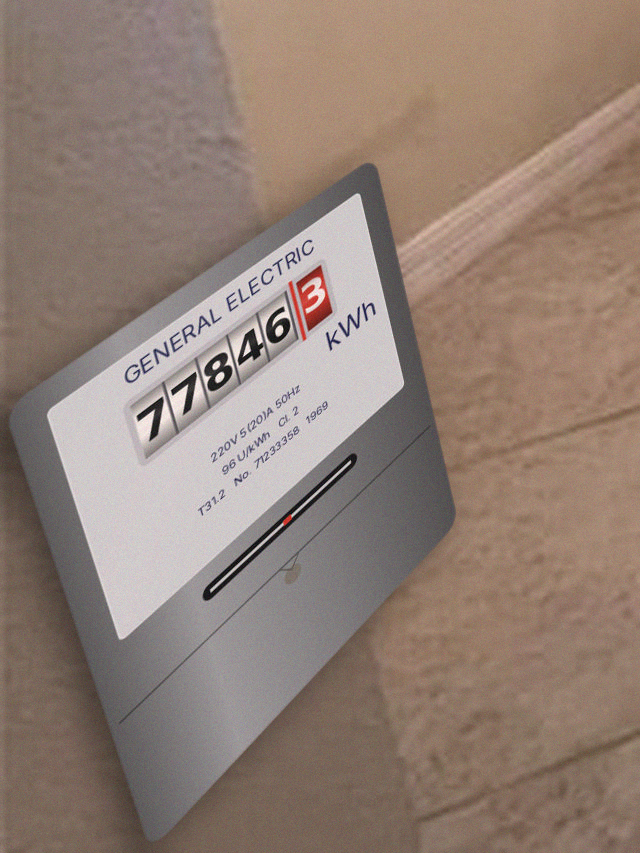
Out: value=77846.3 unit=kWh
